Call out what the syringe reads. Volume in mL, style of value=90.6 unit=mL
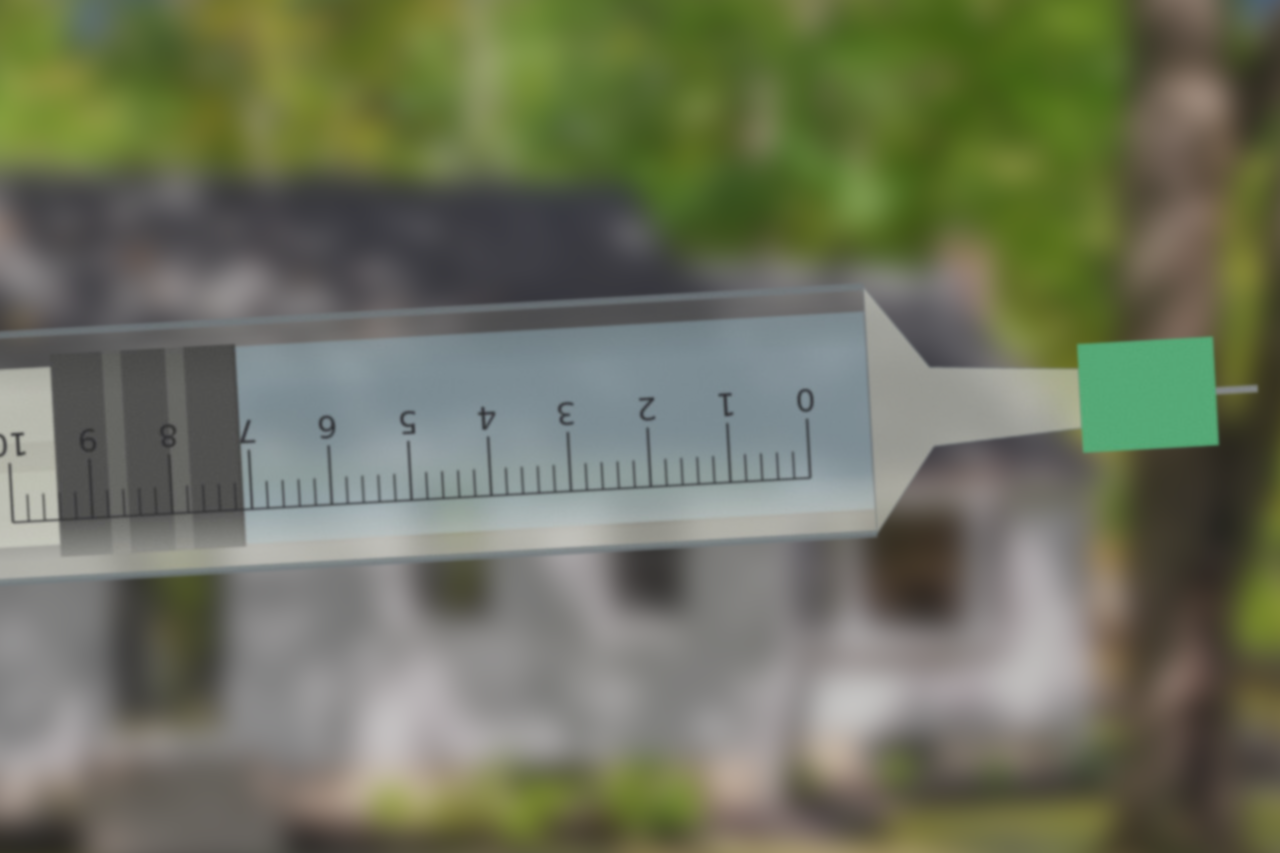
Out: value=7.1 unit=mL
